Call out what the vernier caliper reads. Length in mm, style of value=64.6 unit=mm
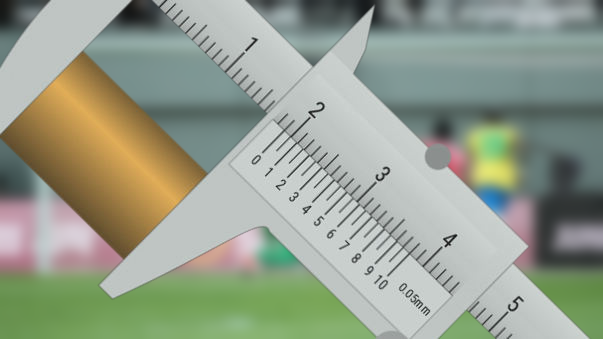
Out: value=19.0 unit=mm
